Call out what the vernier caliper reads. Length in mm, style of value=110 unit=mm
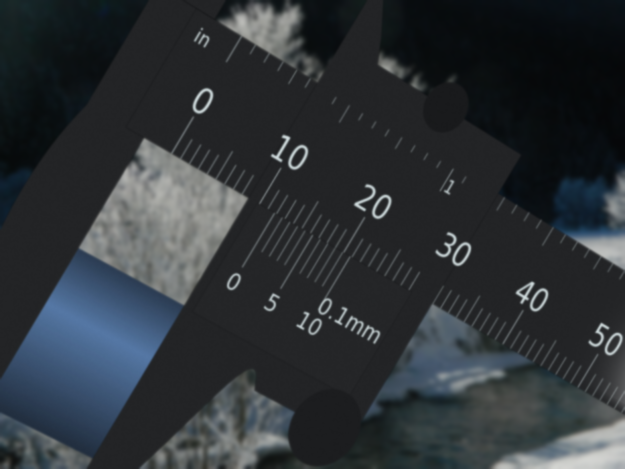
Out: value=11.8 unit=mm
